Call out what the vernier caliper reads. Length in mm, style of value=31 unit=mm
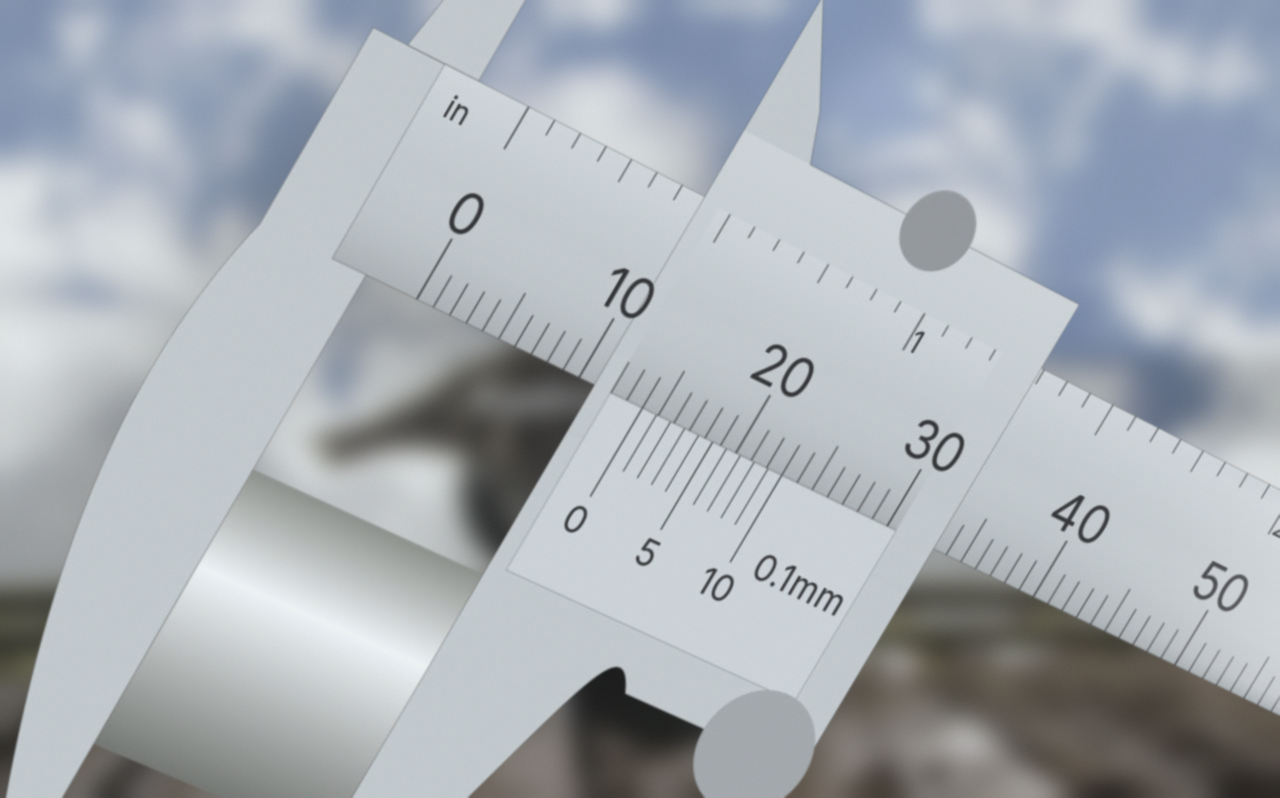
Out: value=14.0 unit=mm
